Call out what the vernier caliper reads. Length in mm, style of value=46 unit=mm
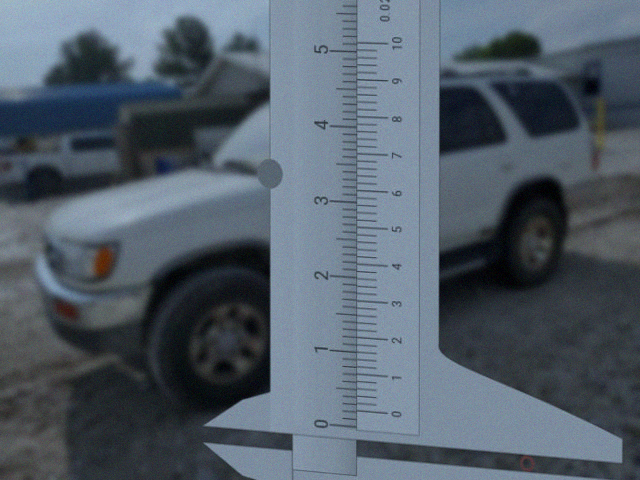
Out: value=2.2 unit=mm
